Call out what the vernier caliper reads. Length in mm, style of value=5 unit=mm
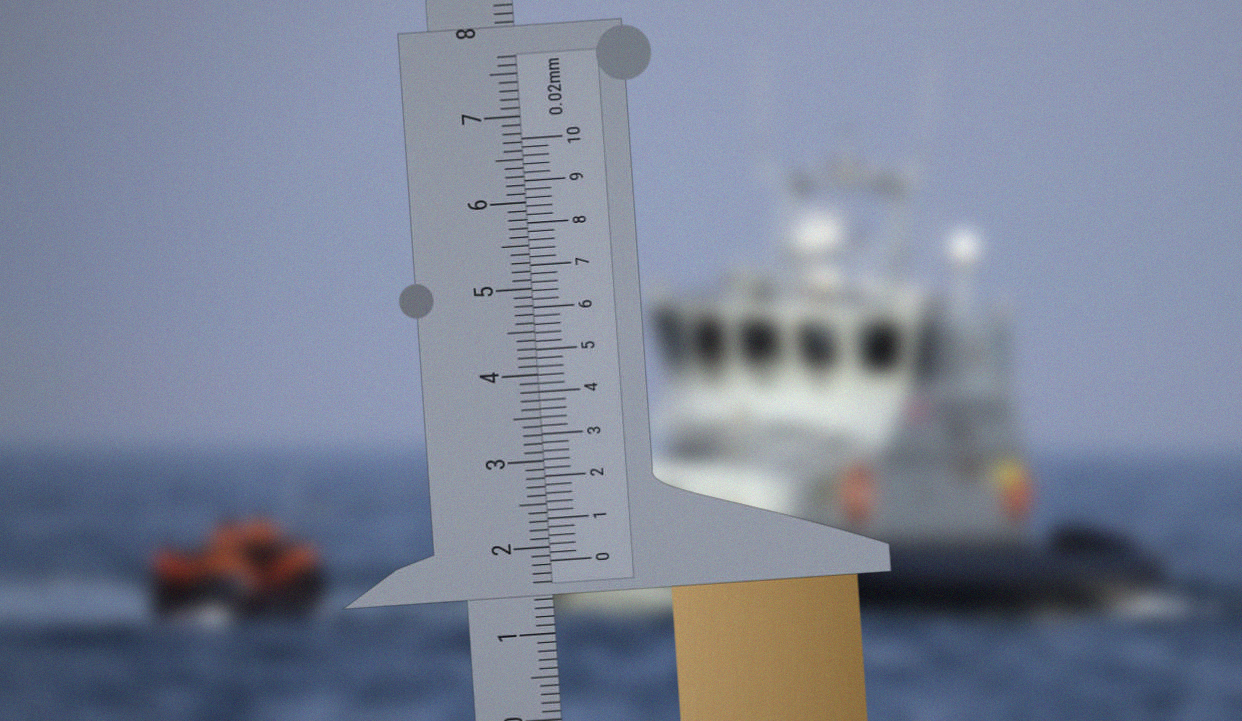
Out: value=18.4 unit=mm
